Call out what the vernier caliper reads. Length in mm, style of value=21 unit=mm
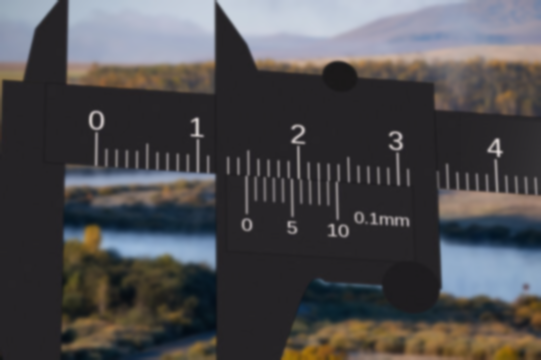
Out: value=14.8 unit=mm
